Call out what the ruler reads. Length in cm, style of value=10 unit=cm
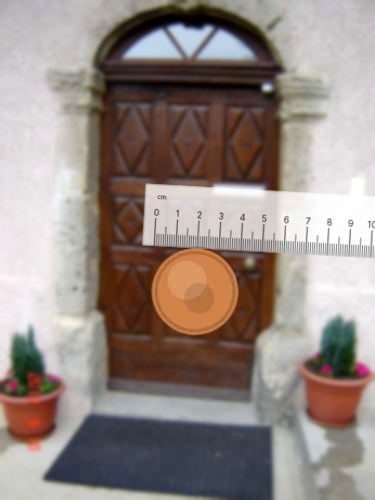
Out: value=4 unit=cm
